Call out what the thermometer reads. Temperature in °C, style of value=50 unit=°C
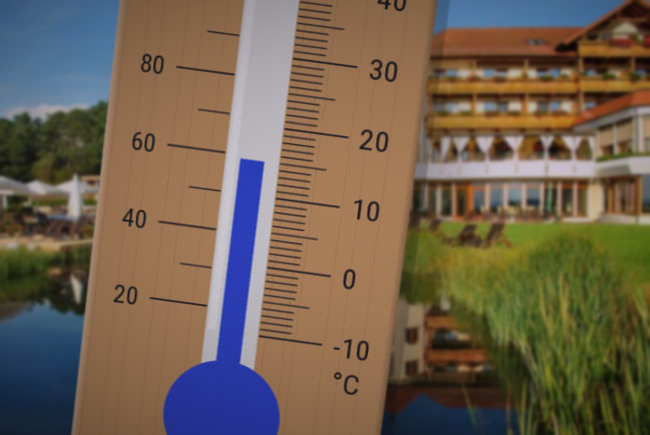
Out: value=15 unit=°C
